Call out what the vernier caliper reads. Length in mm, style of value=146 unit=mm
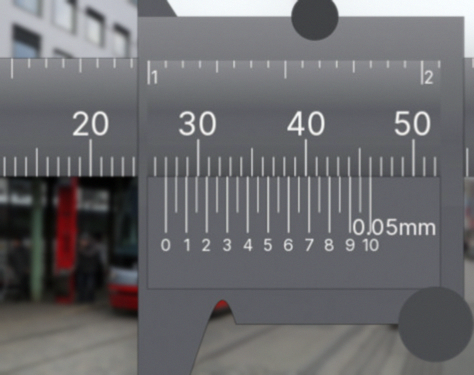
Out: value=27.0 unit=mm
